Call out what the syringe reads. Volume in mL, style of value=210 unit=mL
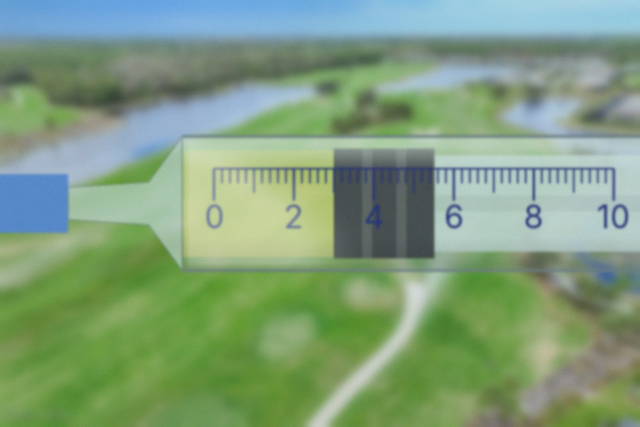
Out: value=3 unit=mL
